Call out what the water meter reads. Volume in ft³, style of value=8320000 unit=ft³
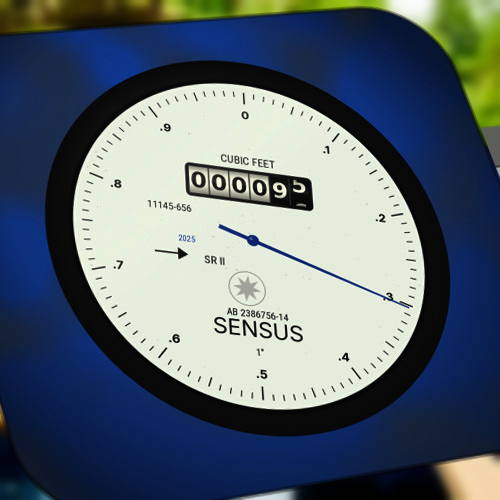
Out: value=95.30 unit=ft³
